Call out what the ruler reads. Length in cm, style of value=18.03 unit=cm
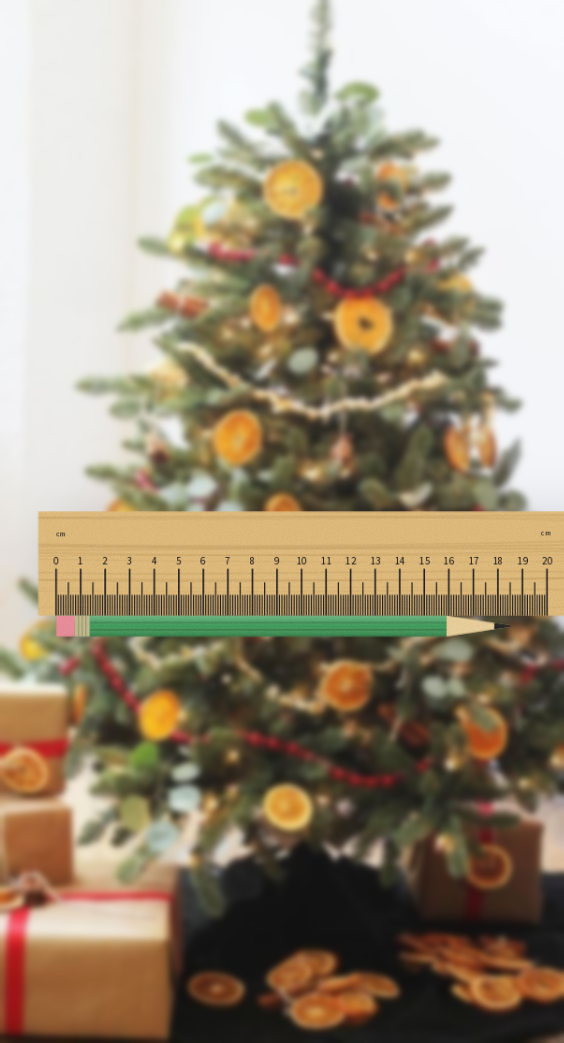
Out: value=18.5 unit=cm
